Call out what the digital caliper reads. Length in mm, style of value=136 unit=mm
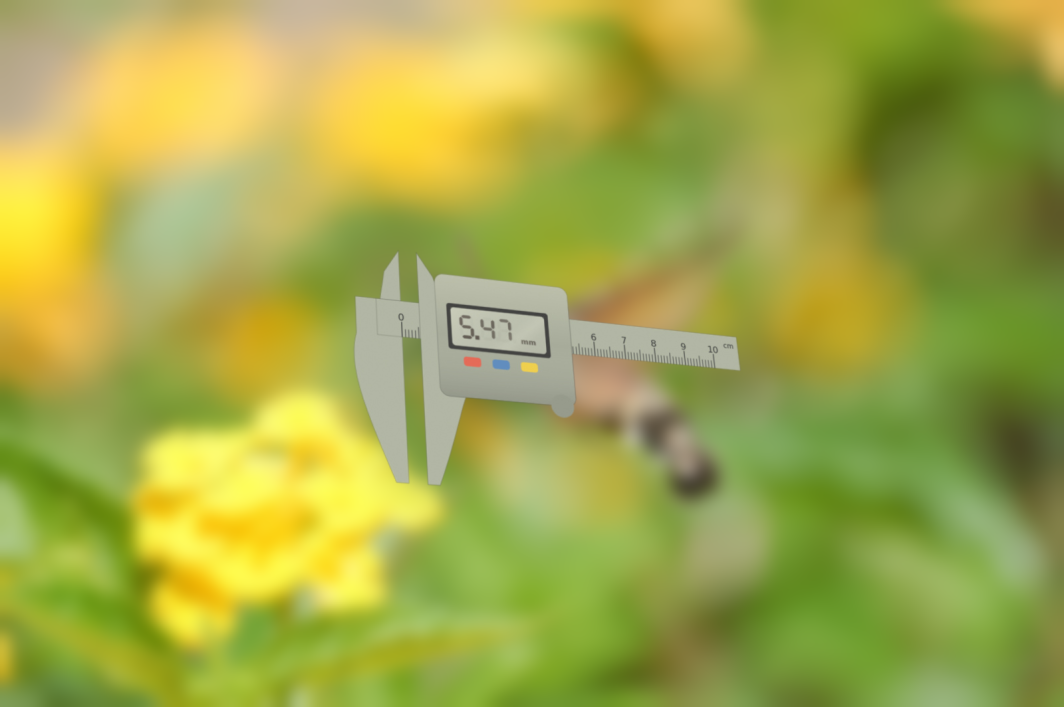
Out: value=5.47 unit=mm
